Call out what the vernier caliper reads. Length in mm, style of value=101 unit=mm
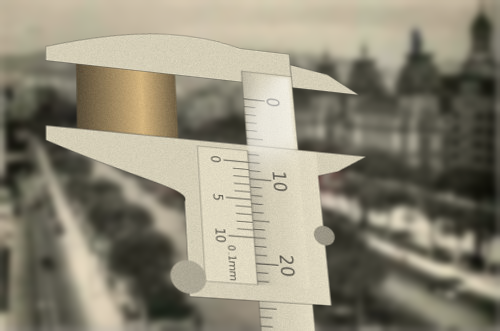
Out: value=8.0 unit=mm
